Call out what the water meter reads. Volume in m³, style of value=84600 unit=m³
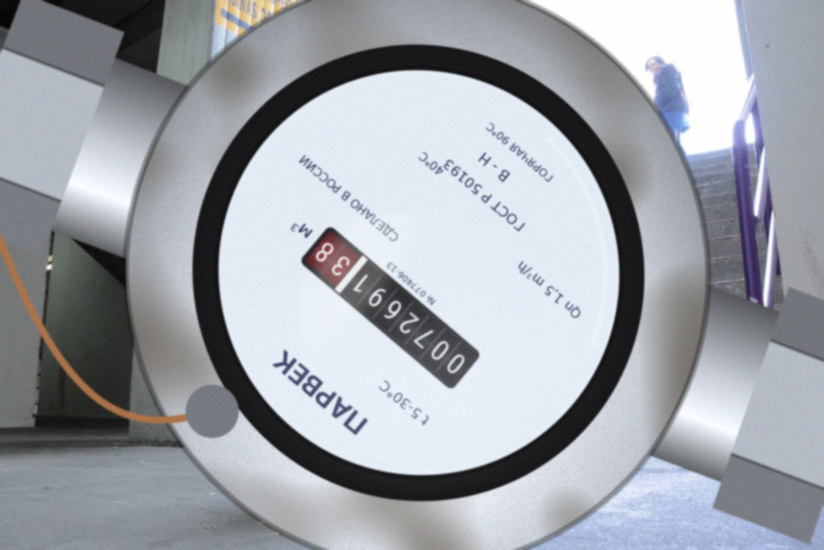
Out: value=72691.38 unit=m³
